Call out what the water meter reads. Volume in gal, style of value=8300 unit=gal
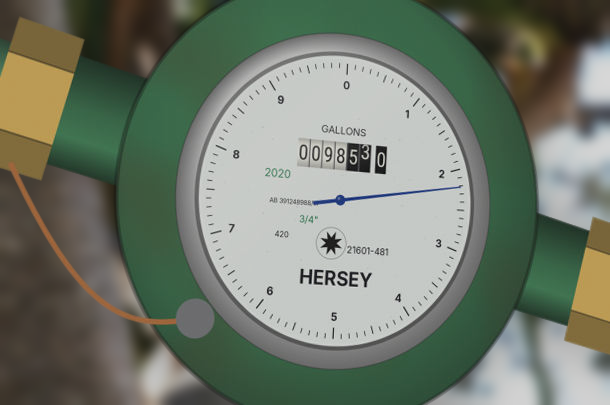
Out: value=98532.2 unit=gal
